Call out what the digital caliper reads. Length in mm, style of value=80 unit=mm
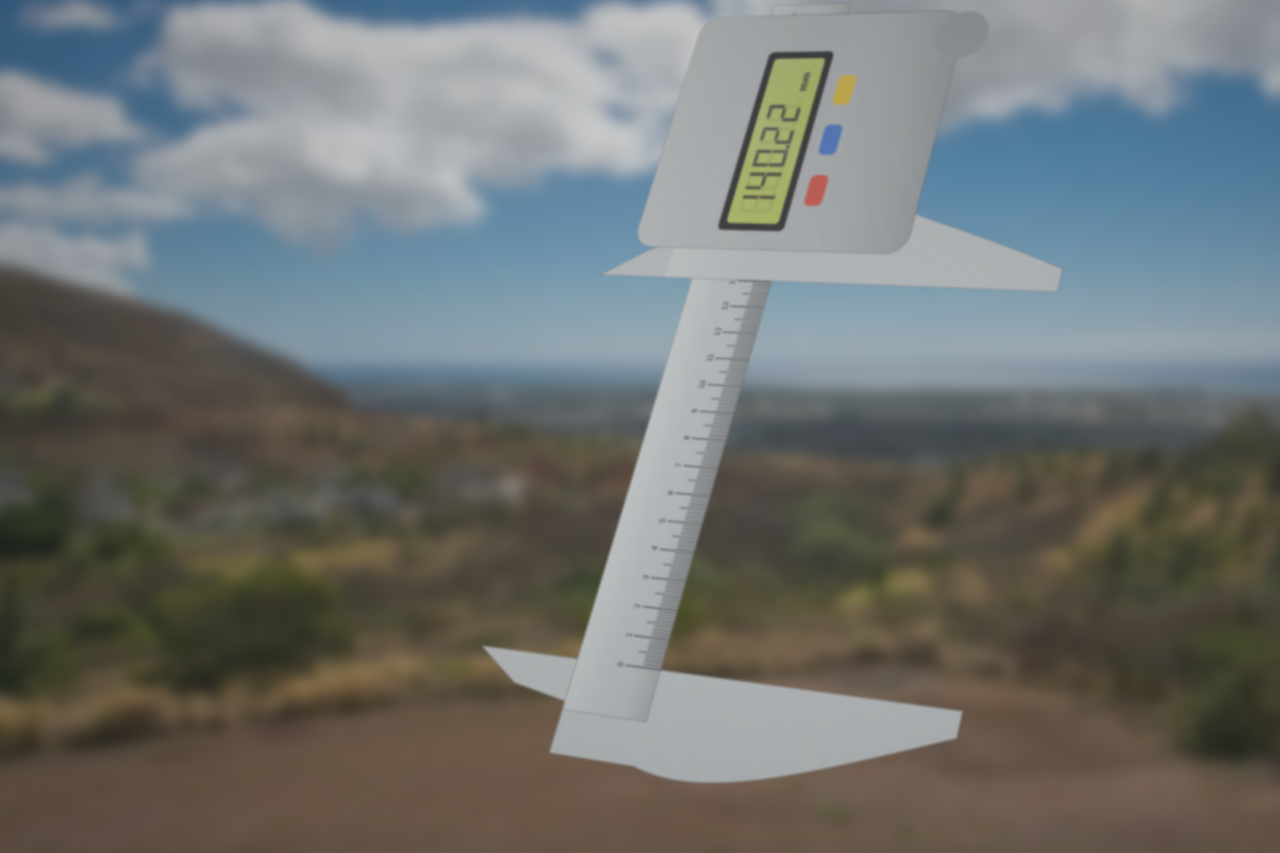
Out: value=140.22 unit=mm
